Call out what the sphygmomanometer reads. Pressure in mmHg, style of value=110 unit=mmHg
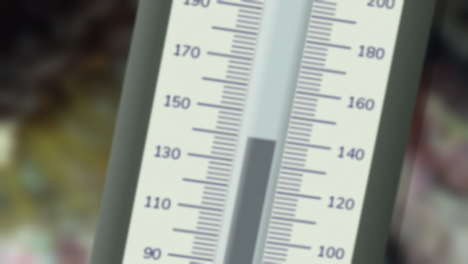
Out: value=140 unit=mmHg
